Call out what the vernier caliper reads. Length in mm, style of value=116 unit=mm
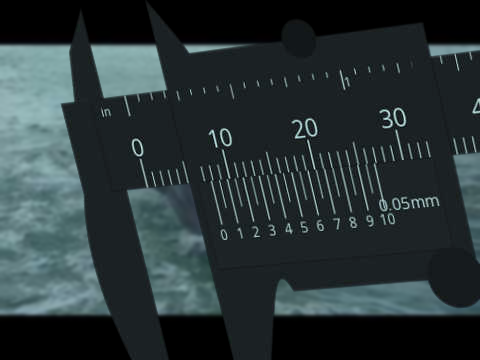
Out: value=7.8 unit=mm
